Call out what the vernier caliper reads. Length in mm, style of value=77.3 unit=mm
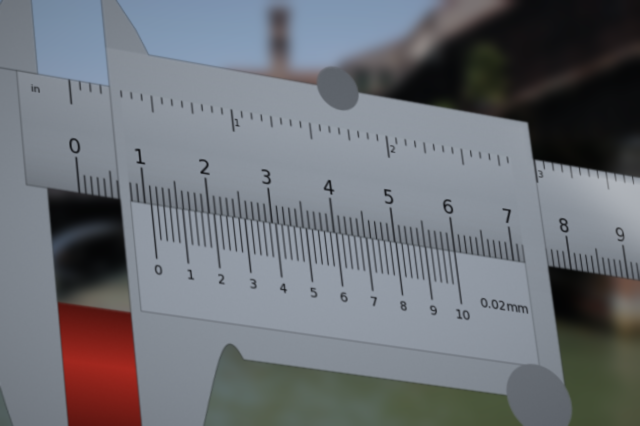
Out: value=11.0 unit=mm
